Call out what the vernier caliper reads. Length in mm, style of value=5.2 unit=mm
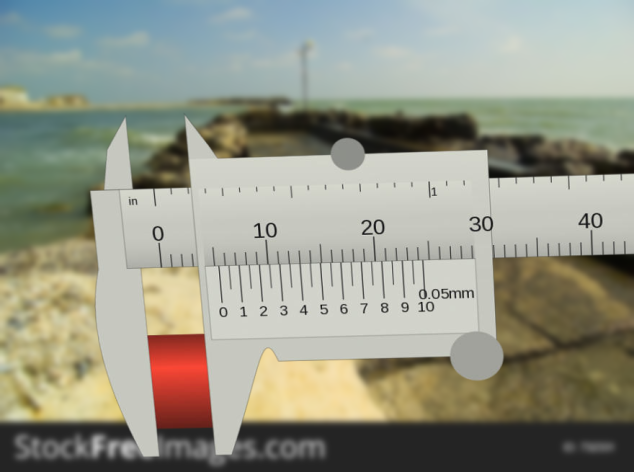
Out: value=5.4 unit=mm
